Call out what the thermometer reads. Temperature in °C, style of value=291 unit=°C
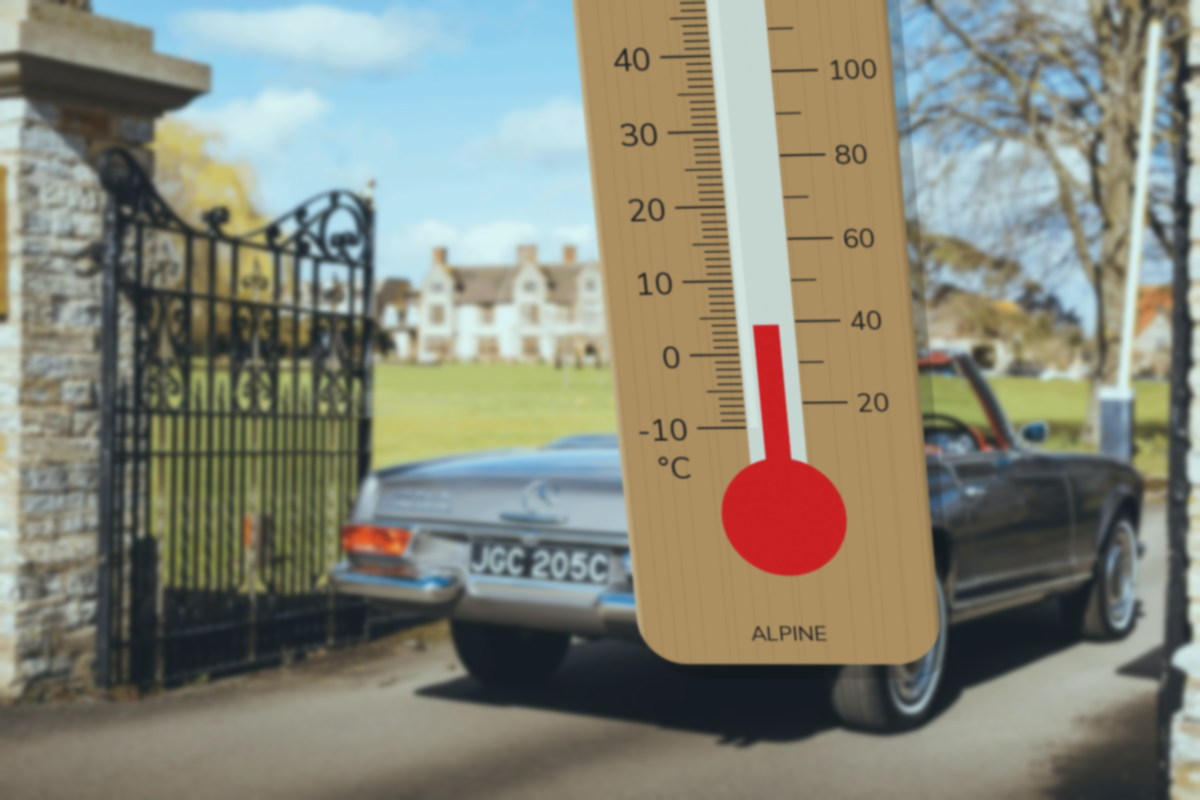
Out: value=4 unit=°C
